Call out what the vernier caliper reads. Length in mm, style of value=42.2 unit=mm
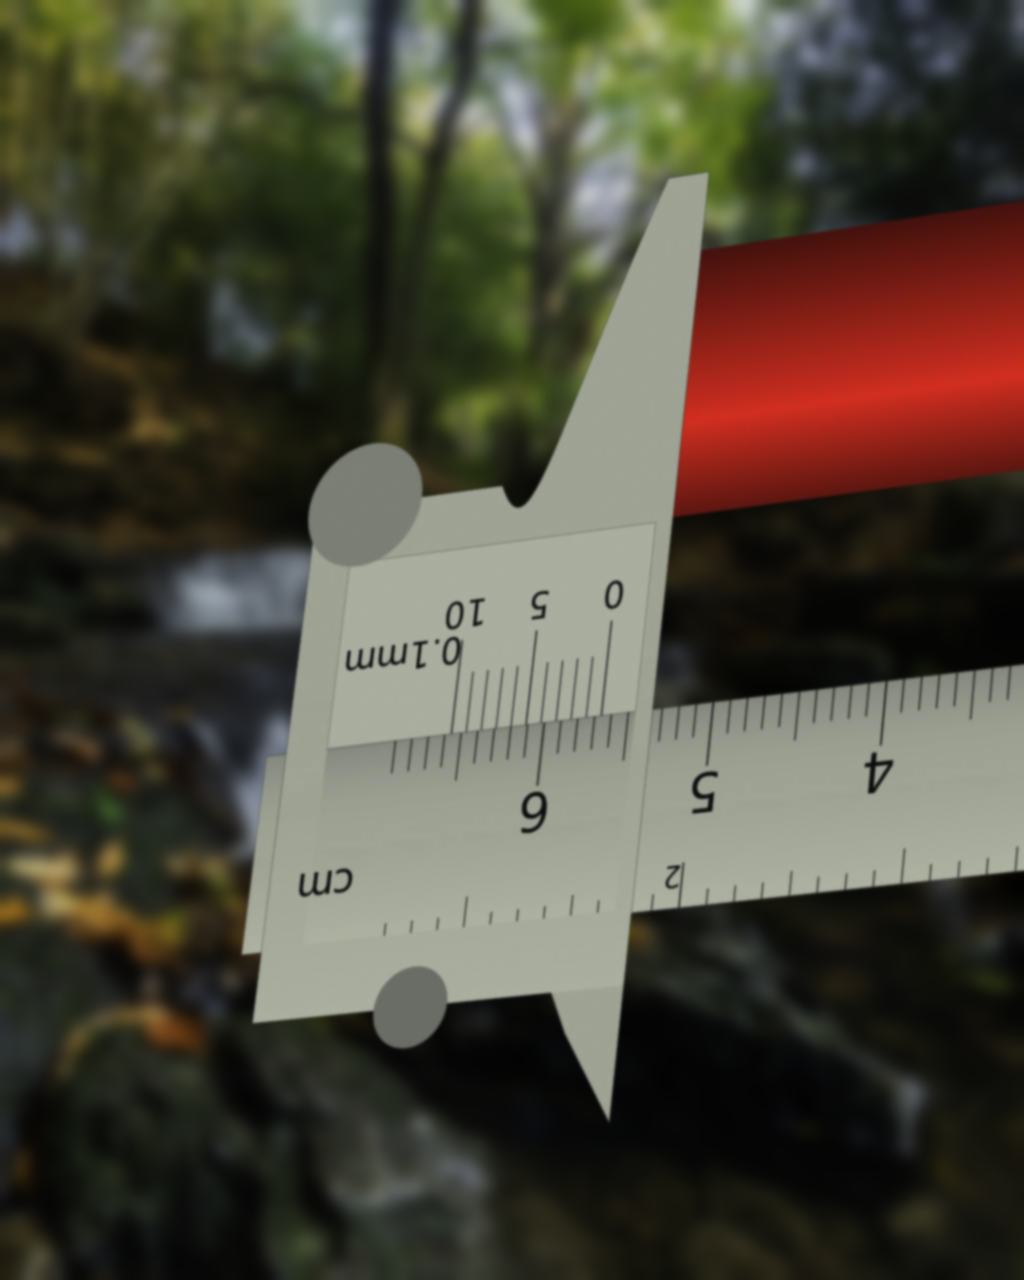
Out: value=56.6 unit=mm
